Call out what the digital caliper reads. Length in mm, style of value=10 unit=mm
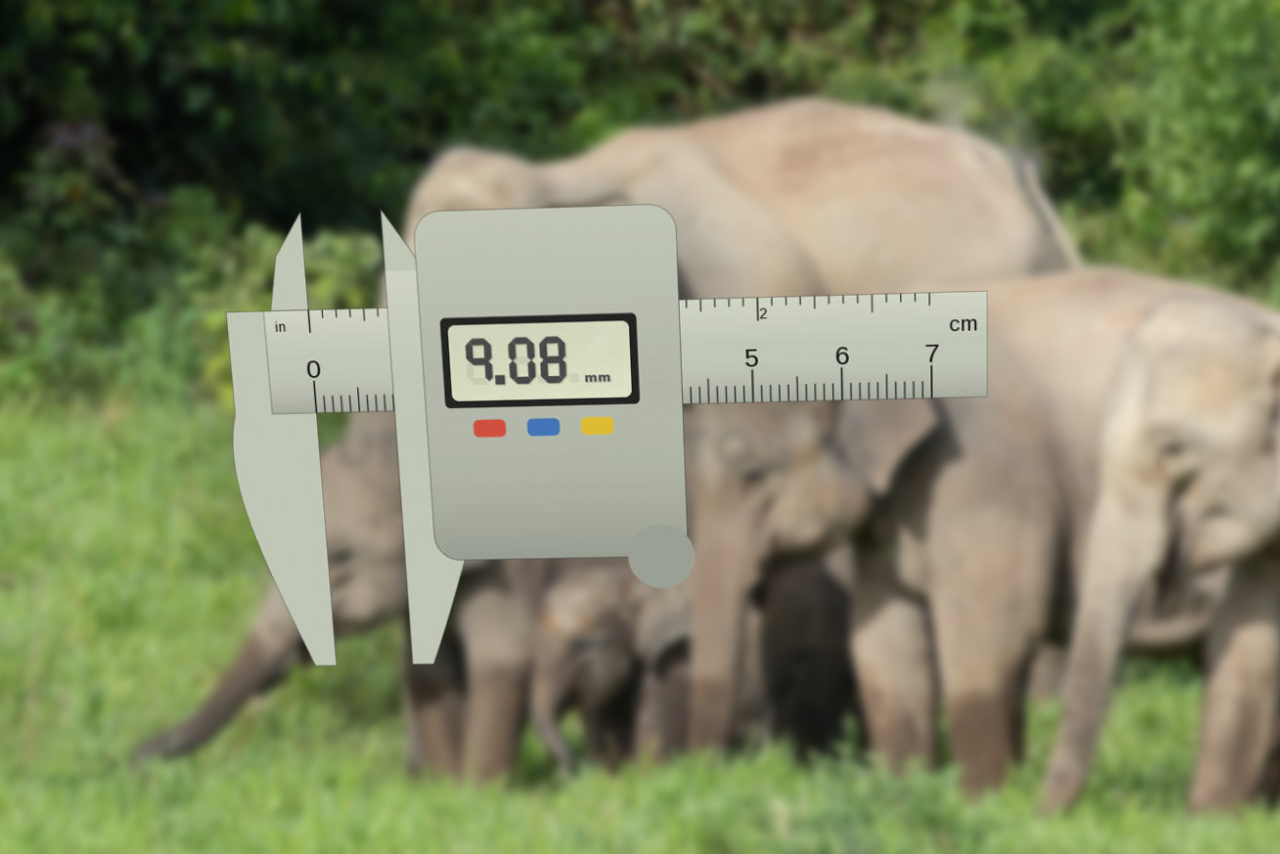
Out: value=9.08 unit=mm
